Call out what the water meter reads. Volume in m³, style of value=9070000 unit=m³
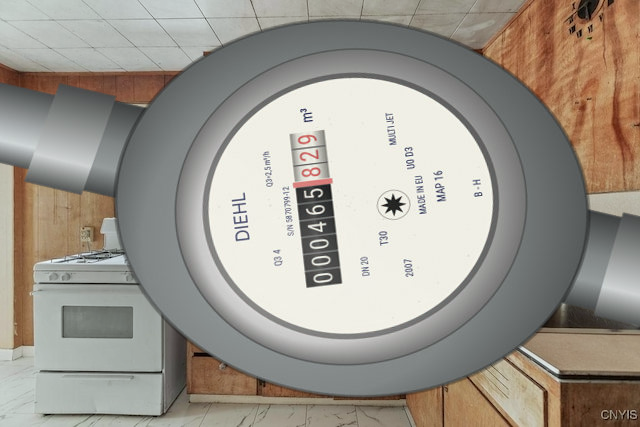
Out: value=465.829 unit=m³
